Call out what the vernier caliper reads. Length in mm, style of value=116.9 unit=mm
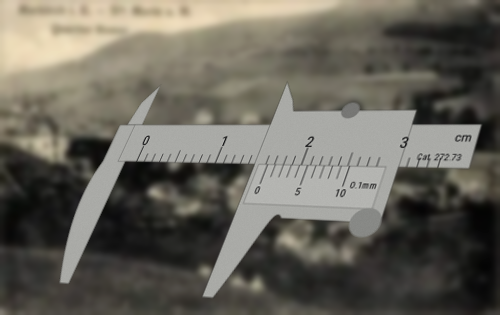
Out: value=16.2 unit=mm
